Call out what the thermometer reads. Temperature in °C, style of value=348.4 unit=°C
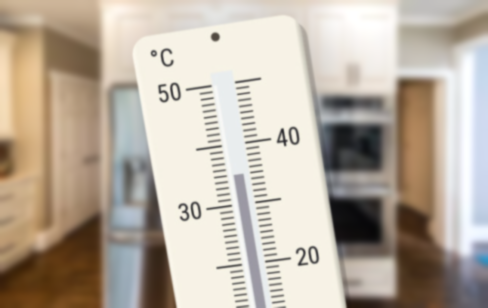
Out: value=35 unit=°C
